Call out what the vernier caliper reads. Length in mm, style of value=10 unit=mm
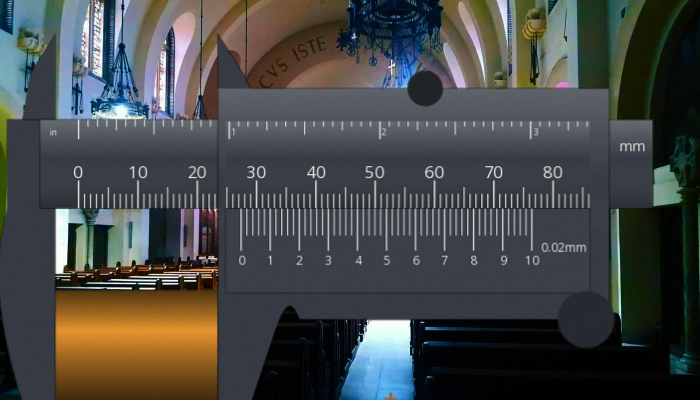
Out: value=27.4 unit=mm
